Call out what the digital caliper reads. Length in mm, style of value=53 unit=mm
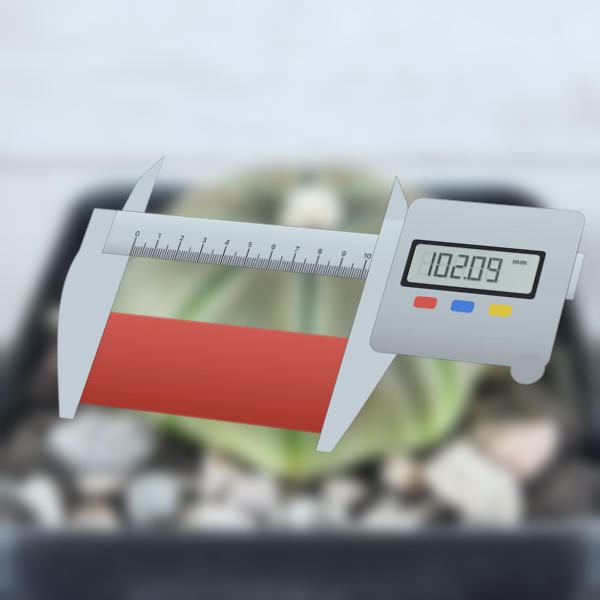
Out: value=102.09 unit=mm
